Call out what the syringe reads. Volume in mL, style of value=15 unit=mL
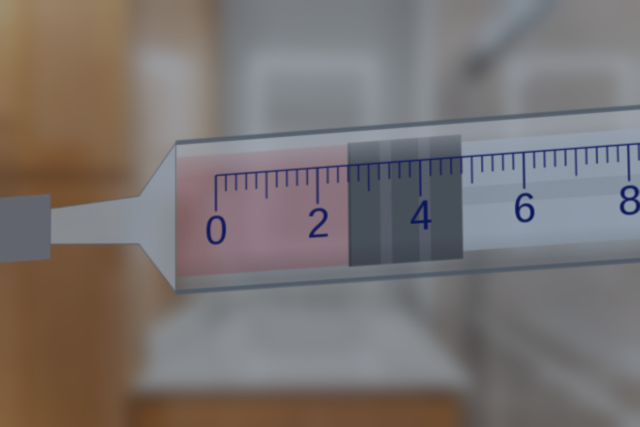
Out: value=2.6 unit=mL
